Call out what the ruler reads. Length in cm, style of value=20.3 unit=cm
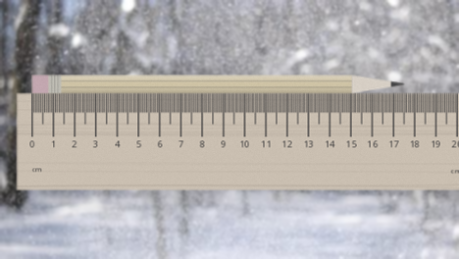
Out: value=17.5 unit=cm
